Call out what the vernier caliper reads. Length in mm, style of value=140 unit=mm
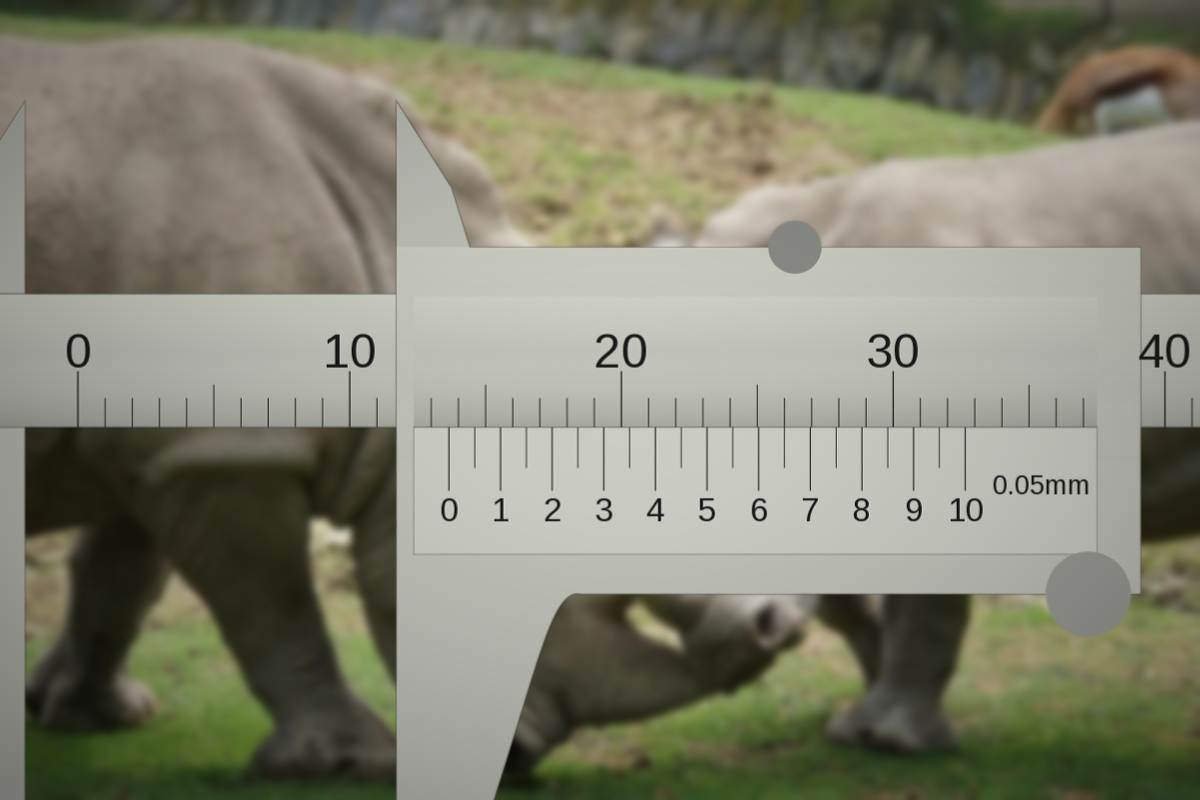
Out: value=13.65 unit=mm
